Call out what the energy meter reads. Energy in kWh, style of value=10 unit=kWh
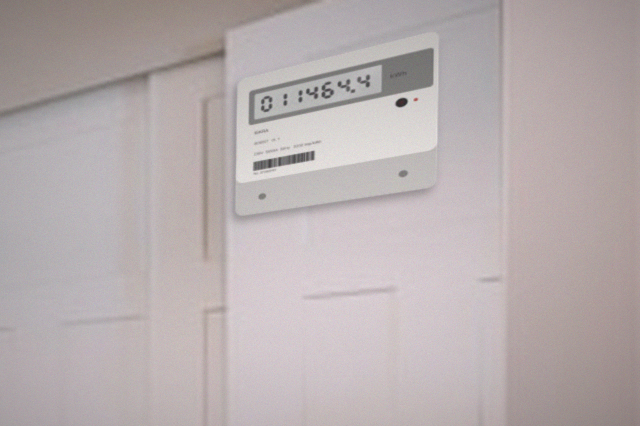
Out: value=11464.4 unit=kWh
